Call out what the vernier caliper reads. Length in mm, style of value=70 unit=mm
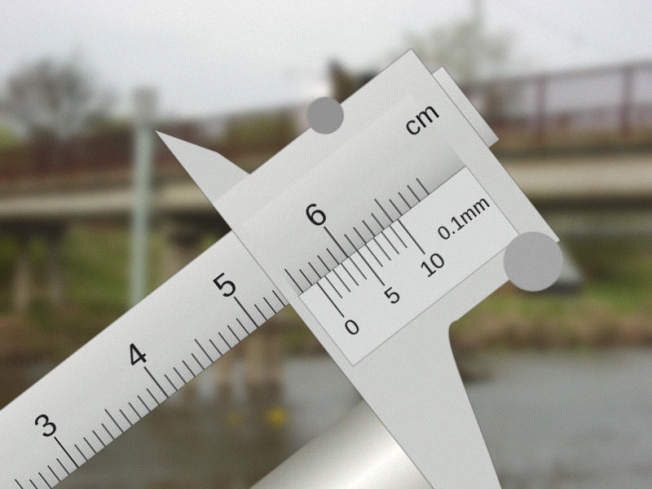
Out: value=56.5 unit=mm
